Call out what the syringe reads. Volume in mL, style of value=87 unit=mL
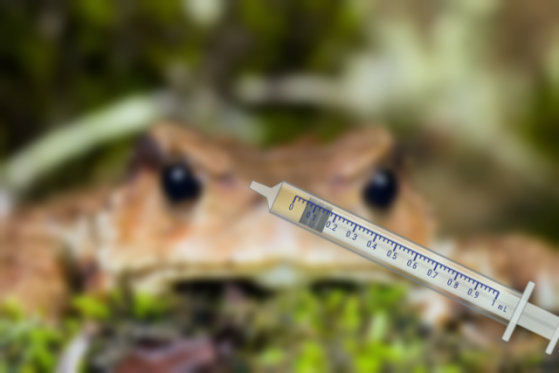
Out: value=0.06 unit=mL
